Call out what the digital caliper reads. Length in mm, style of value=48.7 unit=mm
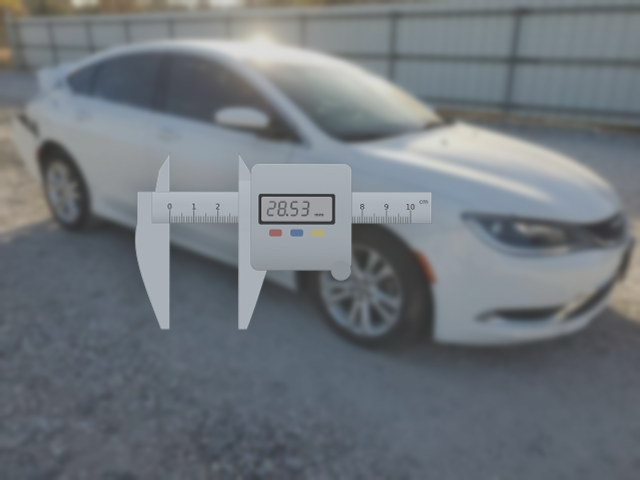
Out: value=28.53 unit=mm
